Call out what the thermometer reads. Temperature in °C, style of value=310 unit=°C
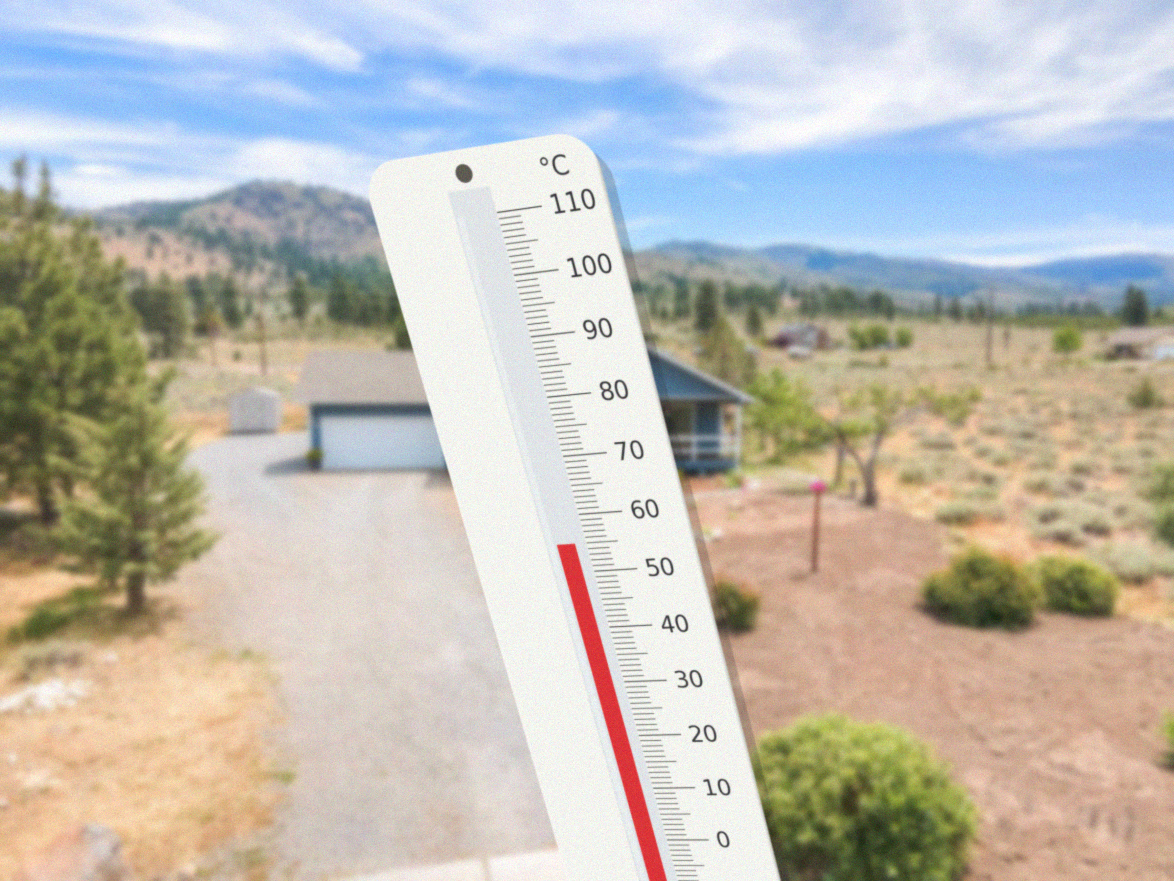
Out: value=55 unit=°C
